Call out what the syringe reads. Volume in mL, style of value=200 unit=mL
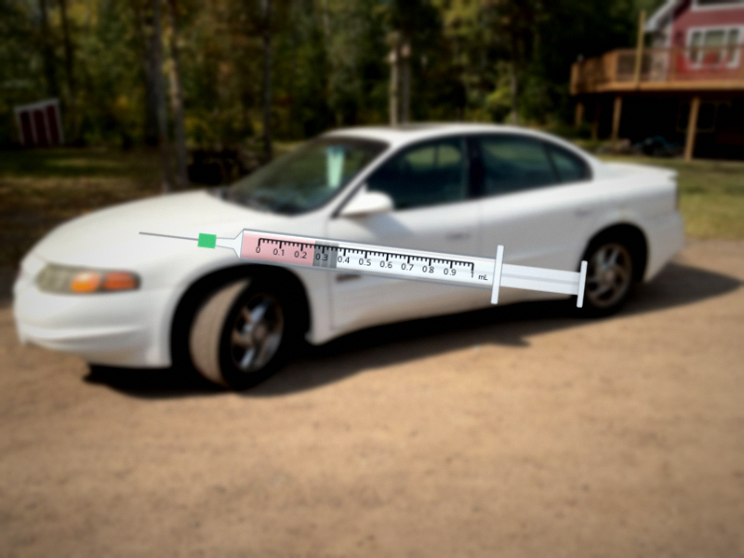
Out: value=0.26 unit=mL
